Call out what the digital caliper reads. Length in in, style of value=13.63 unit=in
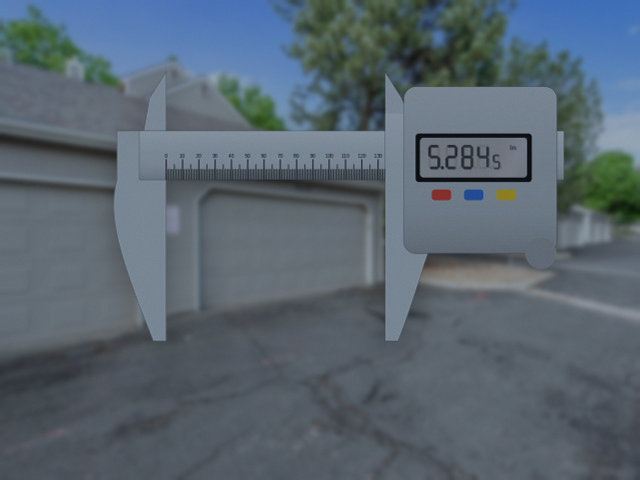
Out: value=5.2845 unit=in
